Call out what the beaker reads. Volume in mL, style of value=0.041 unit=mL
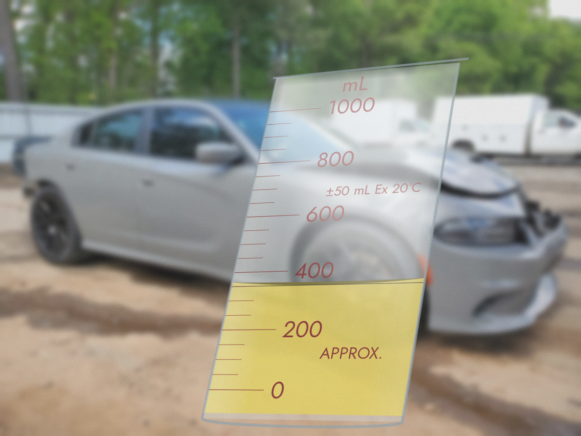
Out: value=350 unit=mL
